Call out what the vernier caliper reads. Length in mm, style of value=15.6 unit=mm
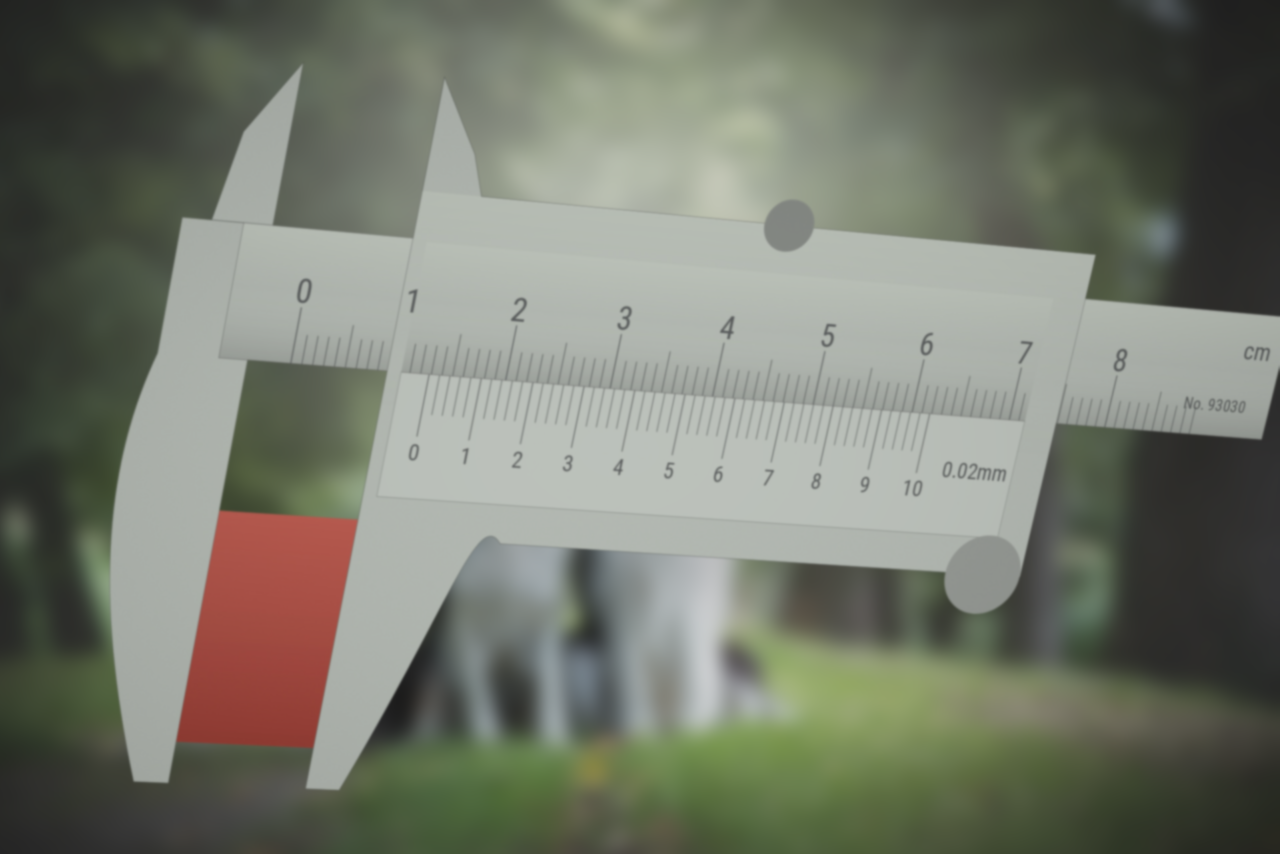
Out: value=12.8 unit=mm
